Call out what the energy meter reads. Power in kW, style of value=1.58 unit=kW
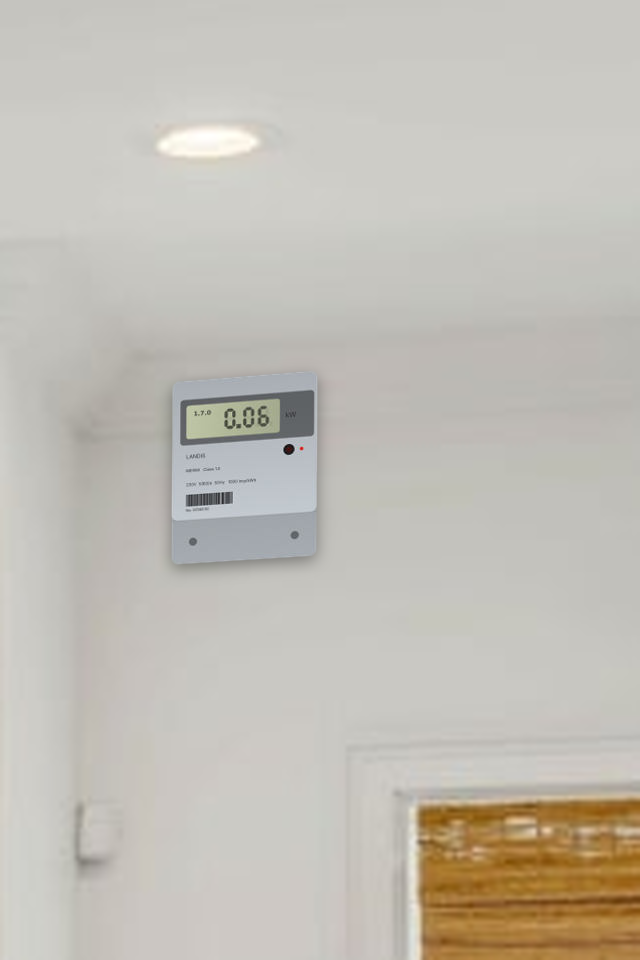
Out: value=0.06 unit=kW
